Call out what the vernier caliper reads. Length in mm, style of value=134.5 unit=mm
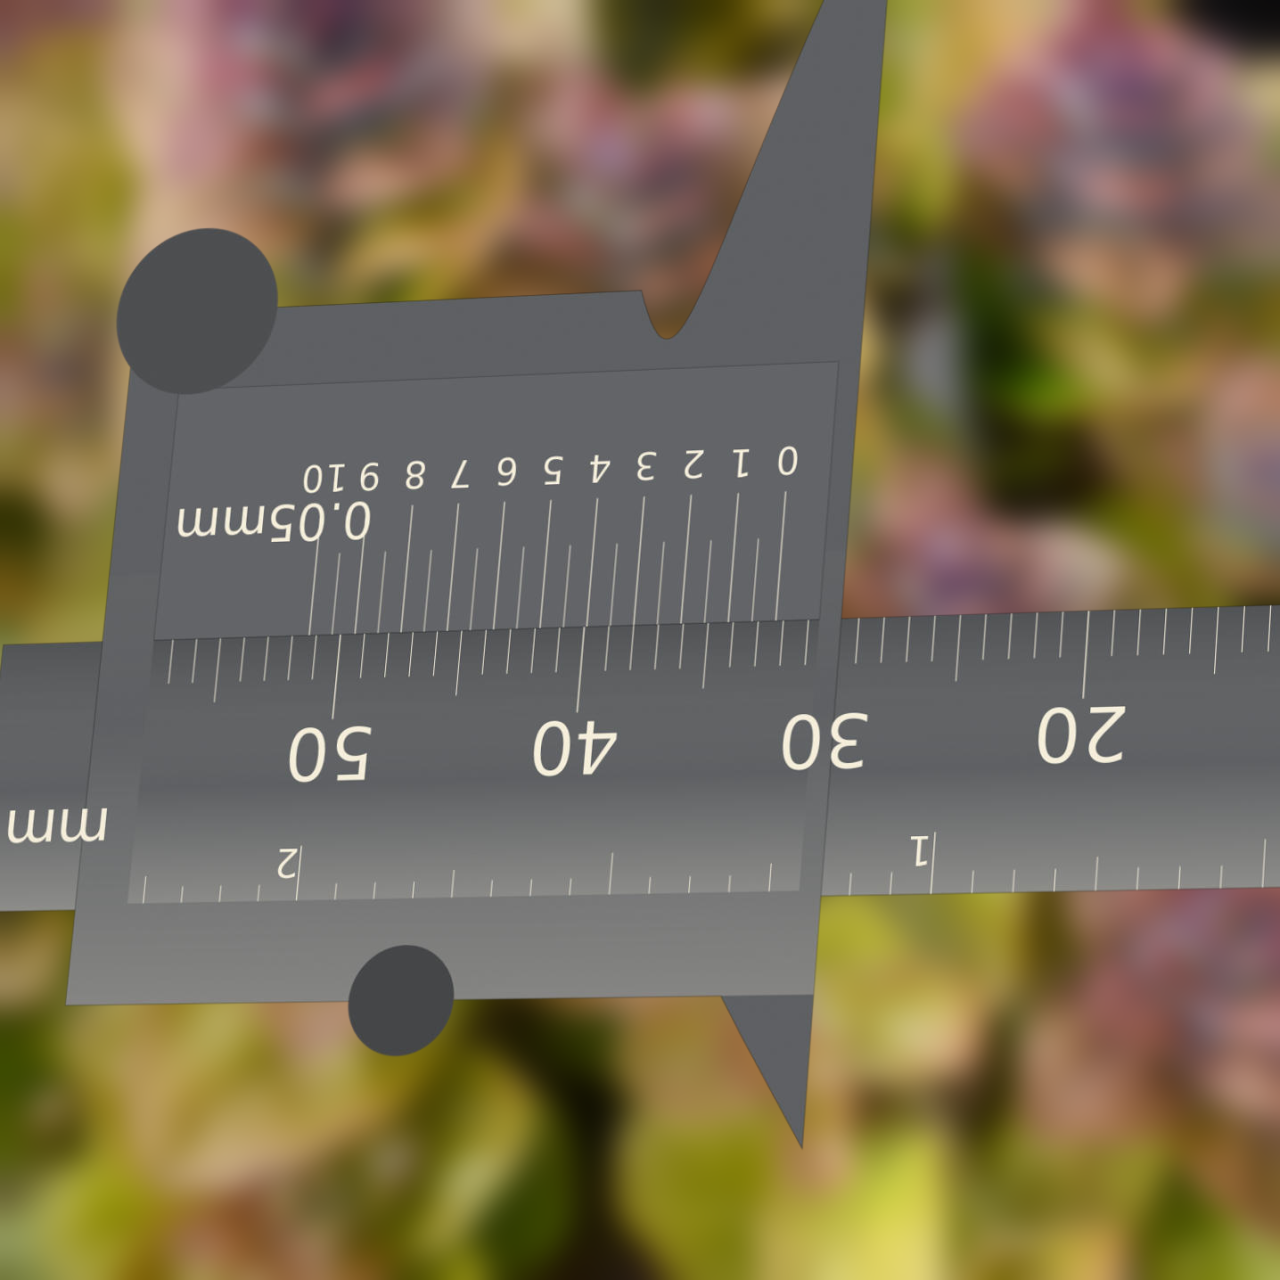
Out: value=32.30 unit=mm
